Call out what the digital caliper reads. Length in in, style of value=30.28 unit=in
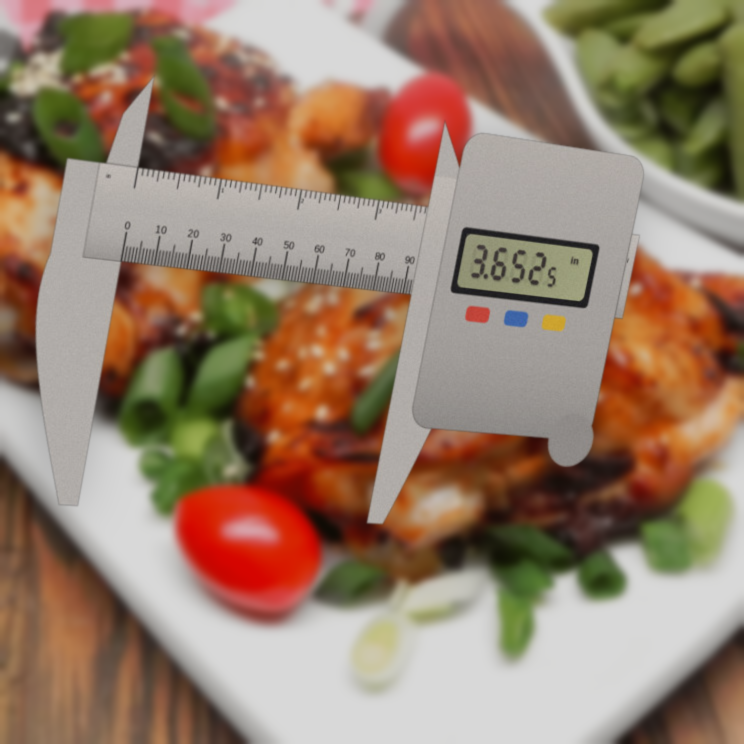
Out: value=3.6525 unit=in
